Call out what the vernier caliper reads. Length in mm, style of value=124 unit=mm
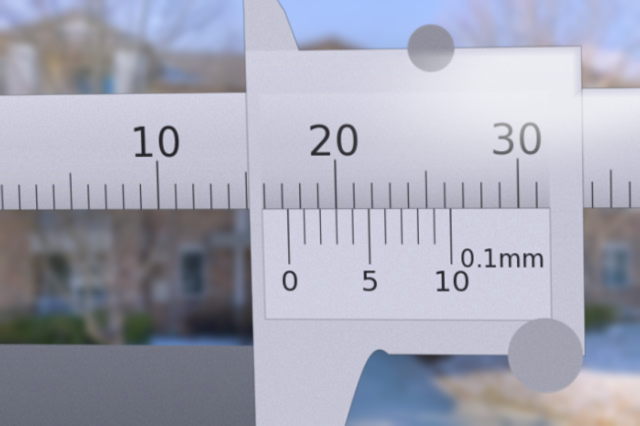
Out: value=17.3 unit=mm
